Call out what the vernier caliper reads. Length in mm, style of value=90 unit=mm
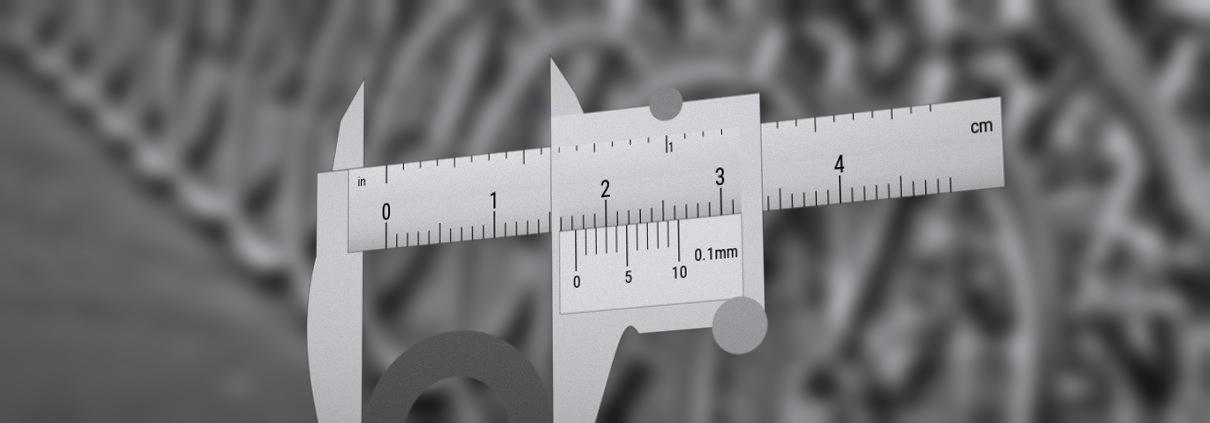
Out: value=17.3 unit=mm
